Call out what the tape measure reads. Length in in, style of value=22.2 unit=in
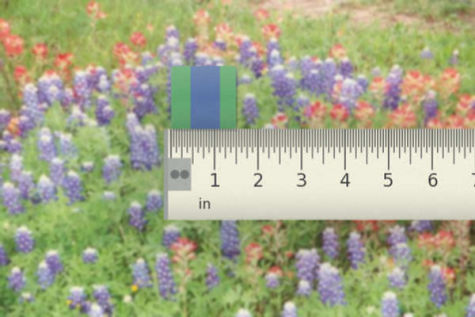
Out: value=1.5 unit=in
